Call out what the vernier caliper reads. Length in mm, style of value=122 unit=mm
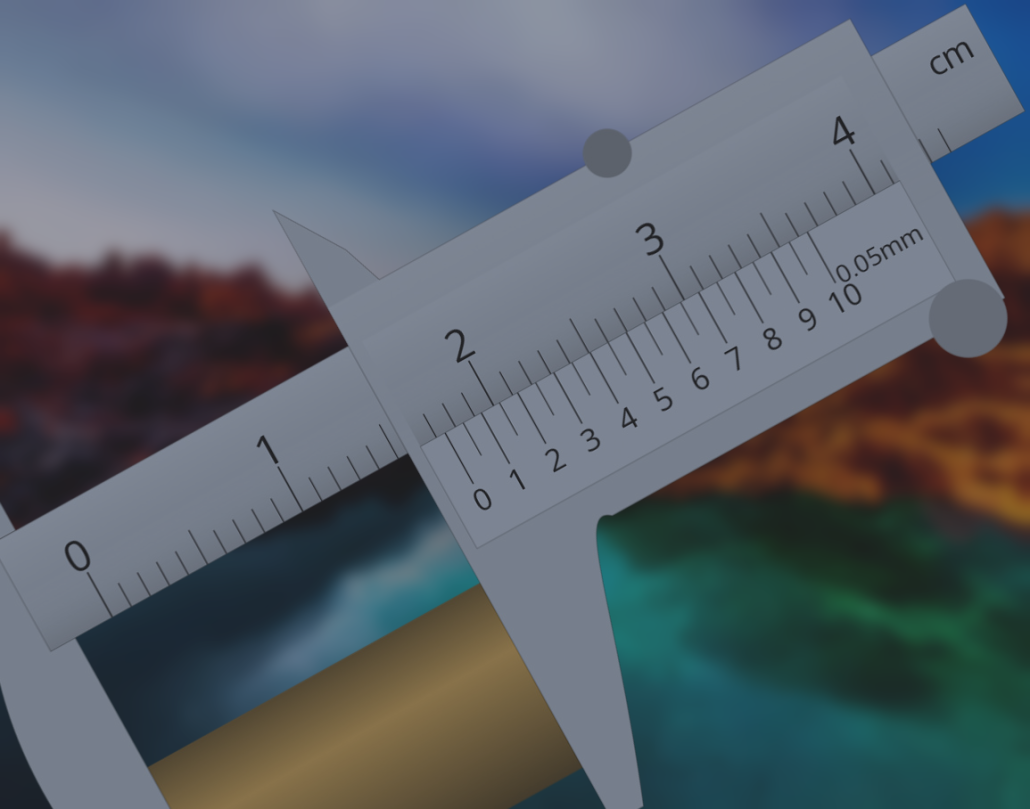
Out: value=17.45 unit=mm
